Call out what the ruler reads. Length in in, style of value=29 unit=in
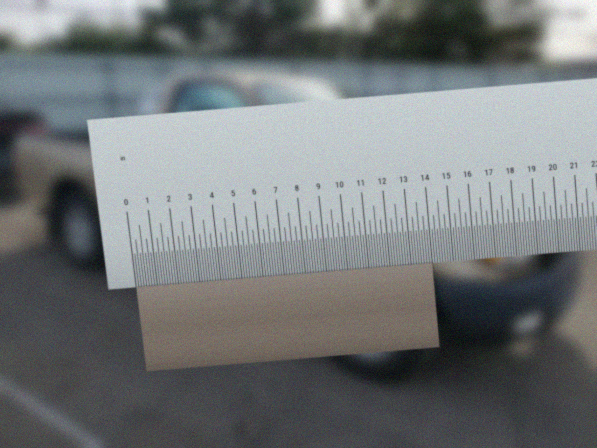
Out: value=14 unit=in
